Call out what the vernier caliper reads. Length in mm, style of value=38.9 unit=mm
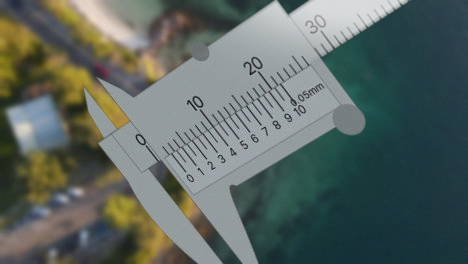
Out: value=2.4 unit=mm
